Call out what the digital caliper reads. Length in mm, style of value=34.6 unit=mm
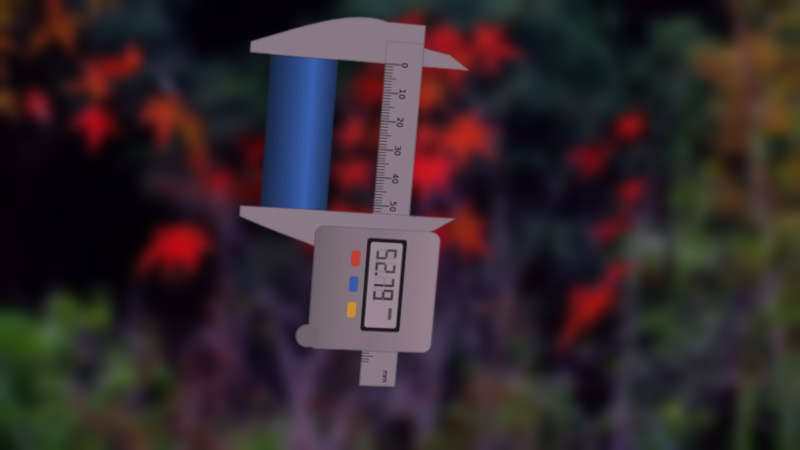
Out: value=52.79 unit=mm
